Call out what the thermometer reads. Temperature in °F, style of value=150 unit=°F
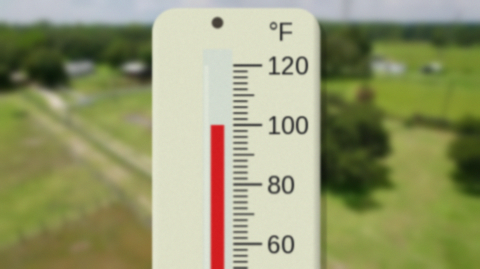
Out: value=100 unit=°F
